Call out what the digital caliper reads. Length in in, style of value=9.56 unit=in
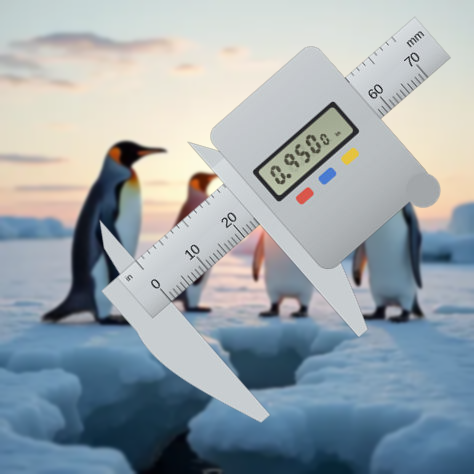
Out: value=0.9500 unit=in
